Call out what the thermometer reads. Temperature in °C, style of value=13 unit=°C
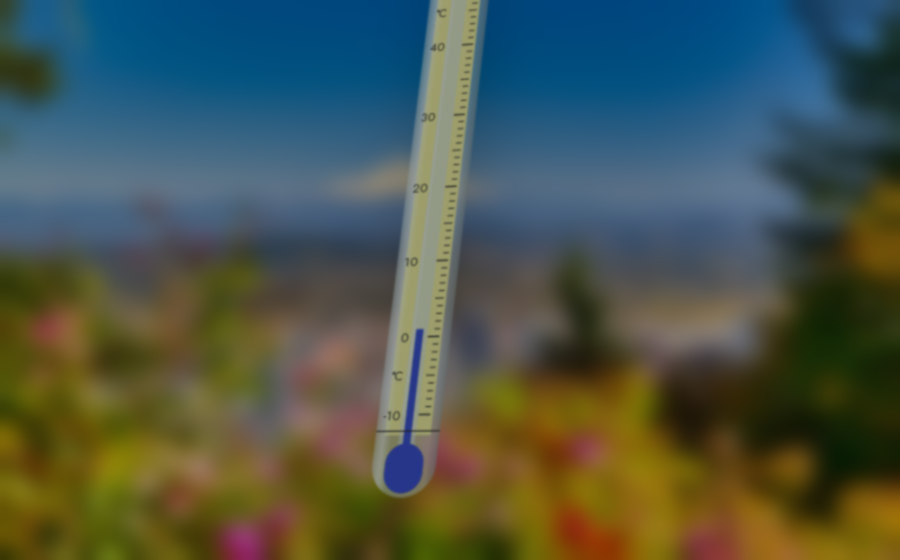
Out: value=1 unit=°C
